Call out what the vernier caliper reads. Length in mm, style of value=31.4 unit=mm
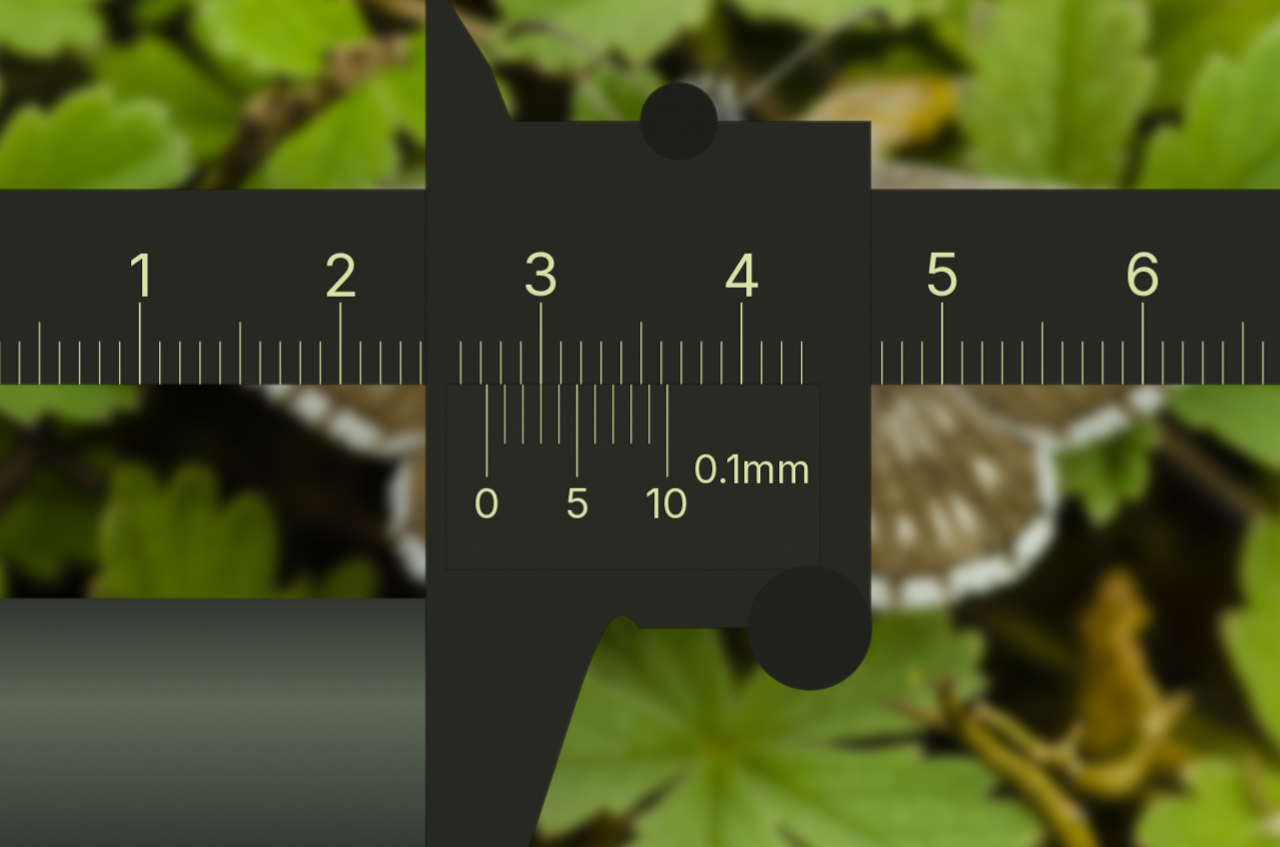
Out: value=27.3 unit=mm
